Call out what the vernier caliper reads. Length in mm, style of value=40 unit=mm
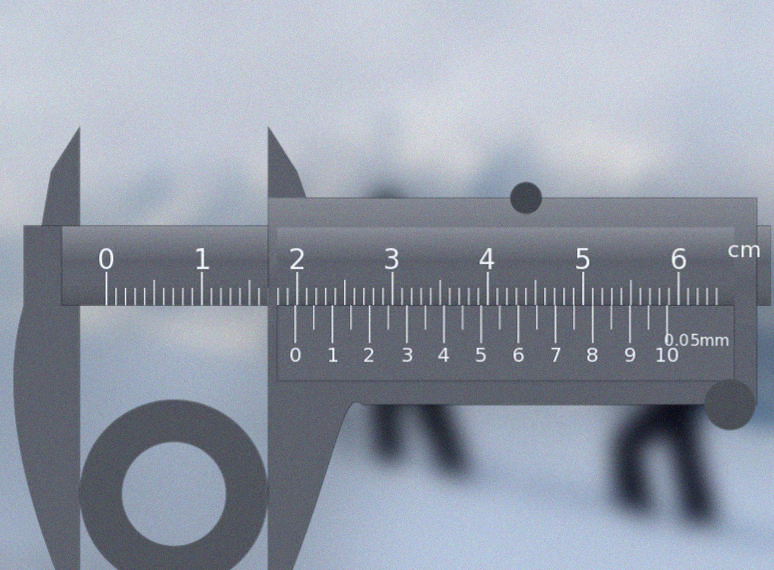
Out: value=19.8 unit=mm
